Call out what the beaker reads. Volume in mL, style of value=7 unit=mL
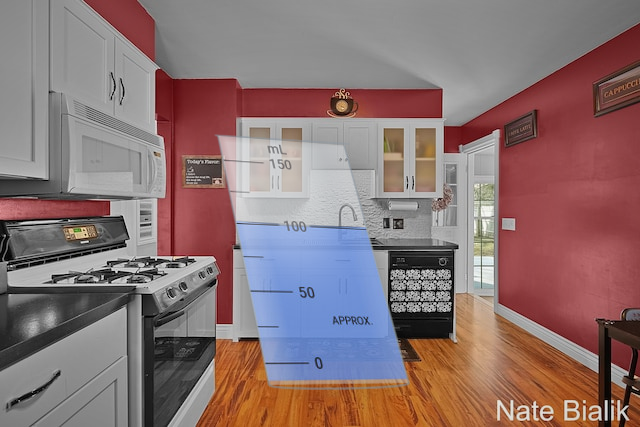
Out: value=100 unit=mL
